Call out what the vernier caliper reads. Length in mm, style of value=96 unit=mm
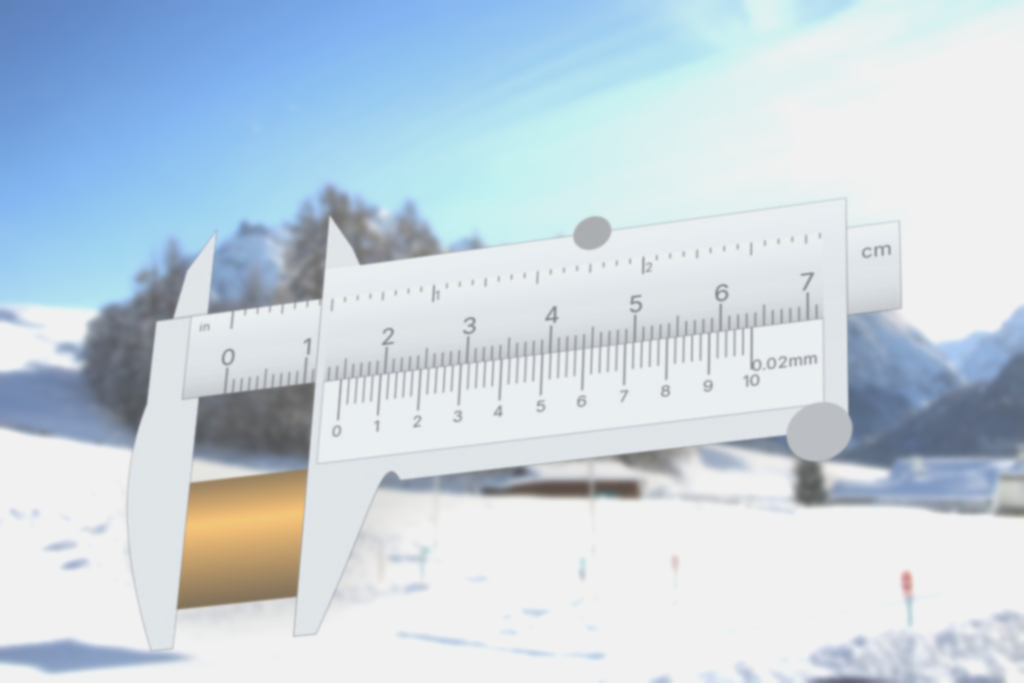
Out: value=14.6 unit=mm
